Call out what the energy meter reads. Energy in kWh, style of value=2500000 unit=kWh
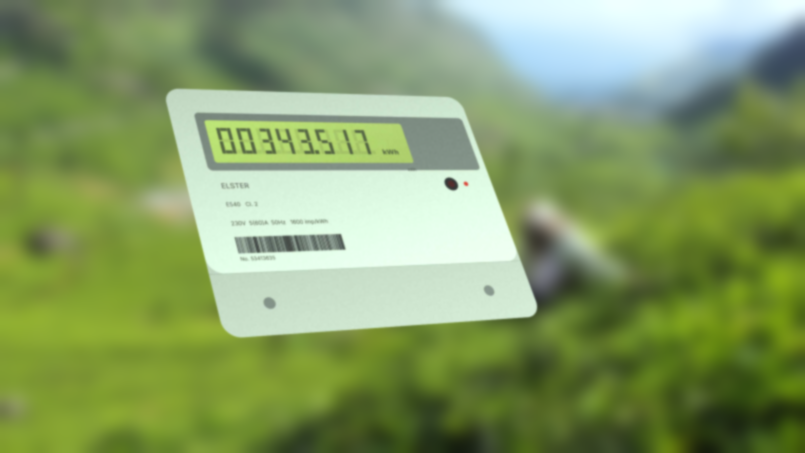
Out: value=343.517 unit=kWh
